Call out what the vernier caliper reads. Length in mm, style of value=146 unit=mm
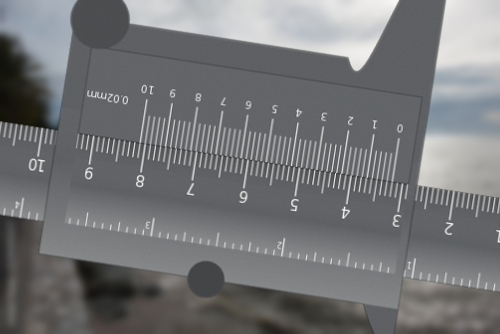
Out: value=32.0 unit=mm
